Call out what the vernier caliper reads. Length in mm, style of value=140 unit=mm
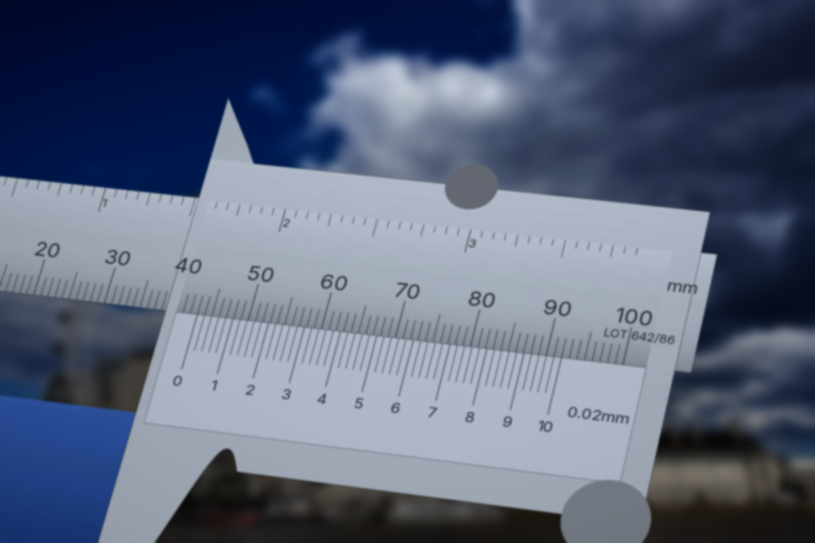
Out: value=43.0 unit=mm
